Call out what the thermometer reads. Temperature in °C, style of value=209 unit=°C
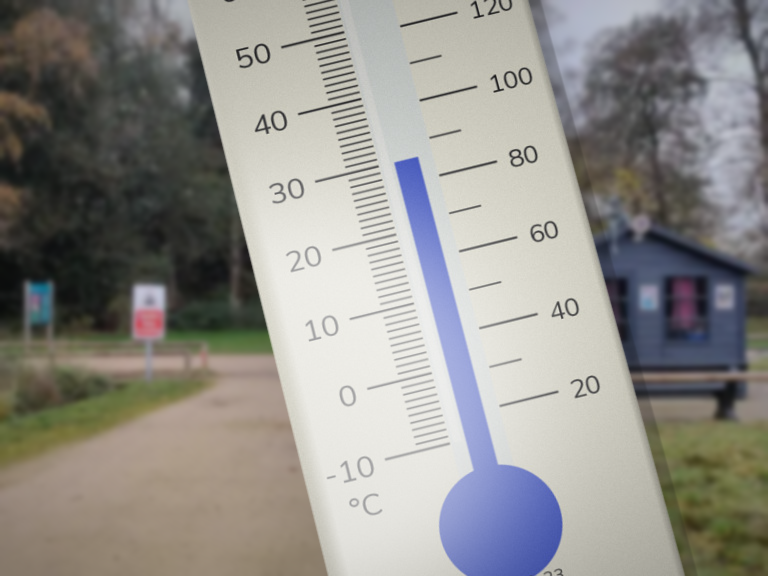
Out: value=30 unit=°C
